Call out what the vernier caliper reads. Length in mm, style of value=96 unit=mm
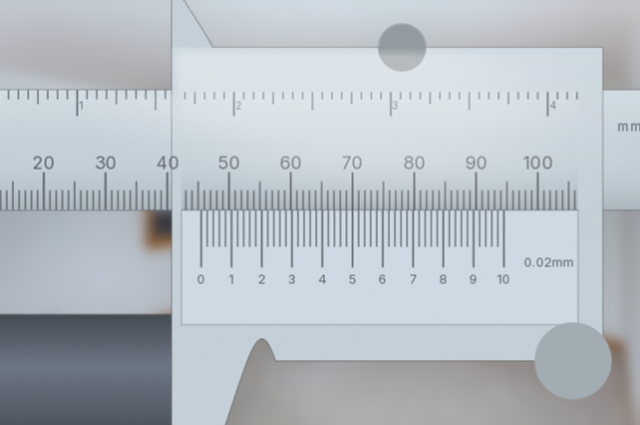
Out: value=45.5 unit=mm
